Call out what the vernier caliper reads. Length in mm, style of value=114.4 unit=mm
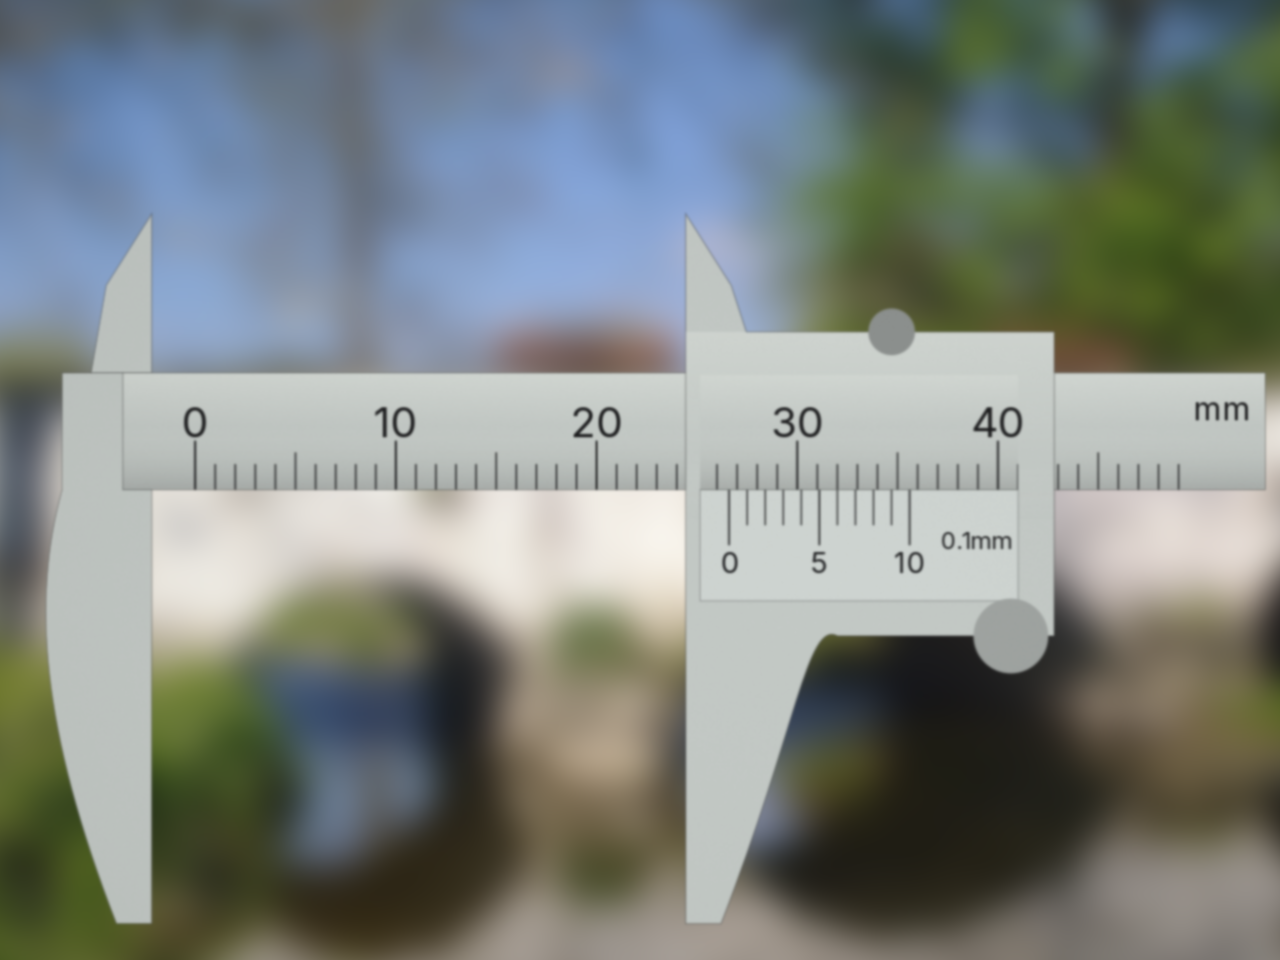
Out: value=26.6 unit=mm
